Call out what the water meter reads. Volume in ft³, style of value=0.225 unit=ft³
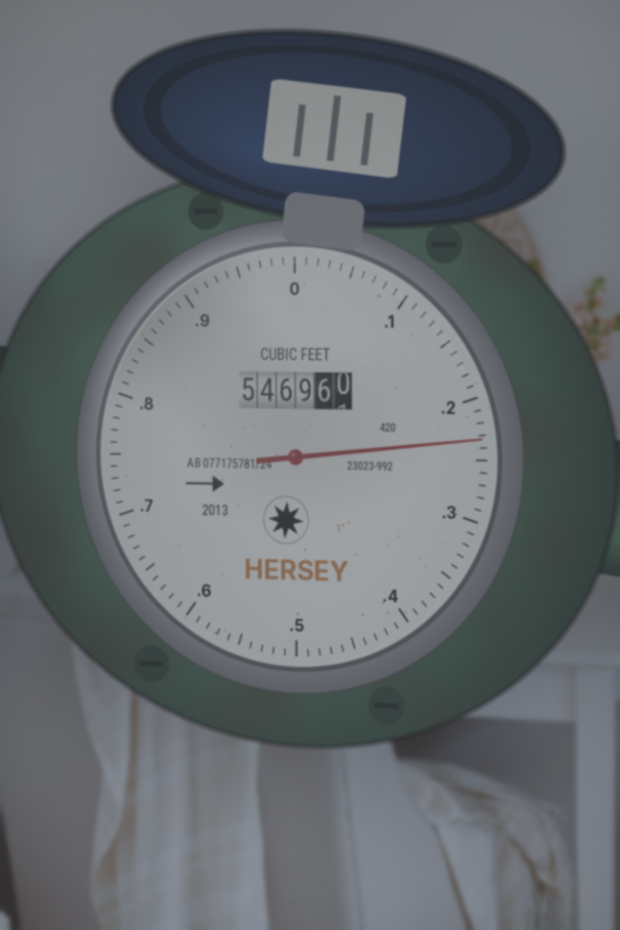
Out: value=546960.23 unit=ft³
